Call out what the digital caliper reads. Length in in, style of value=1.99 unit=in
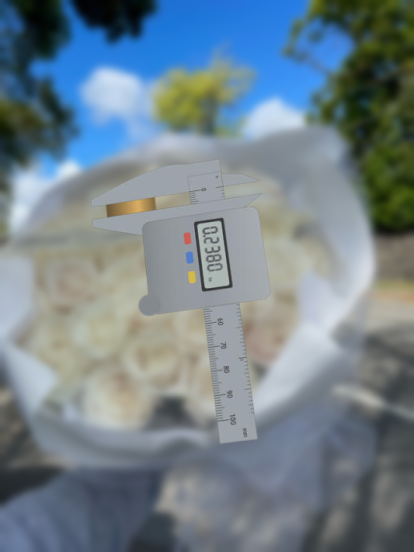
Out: value=0.2380 unit=in
